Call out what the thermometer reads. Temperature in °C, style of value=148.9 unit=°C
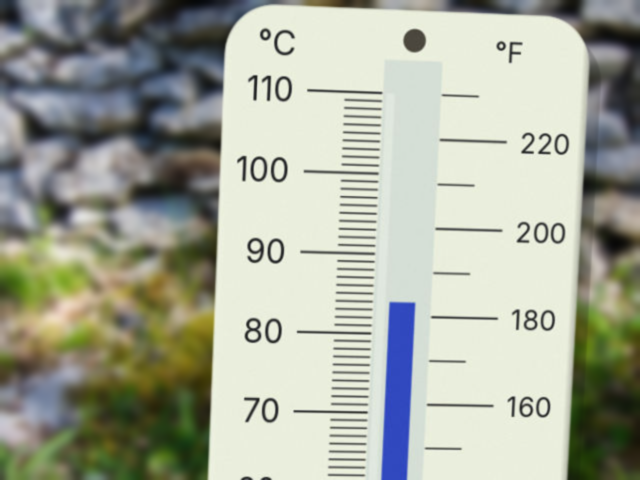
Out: value=84 unit=°C
